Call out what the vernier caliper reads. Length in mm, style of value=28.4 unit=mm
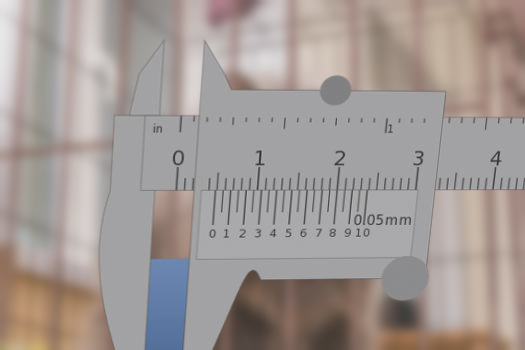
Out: value=4.8 unit=mm
